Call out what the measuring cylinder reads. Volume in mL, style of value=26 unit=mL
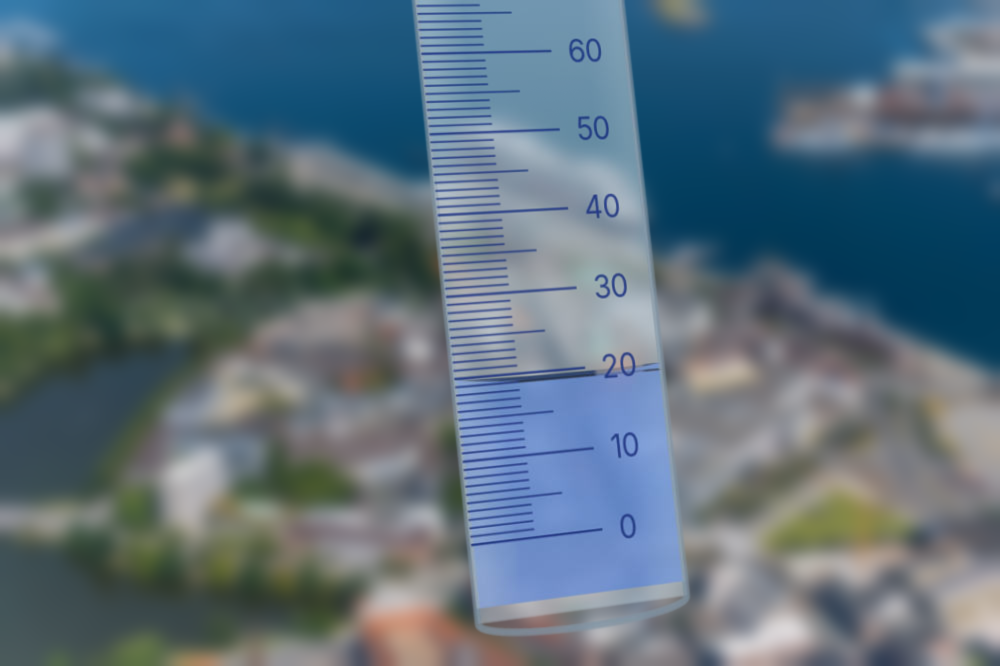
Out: value=19 unit=mL
